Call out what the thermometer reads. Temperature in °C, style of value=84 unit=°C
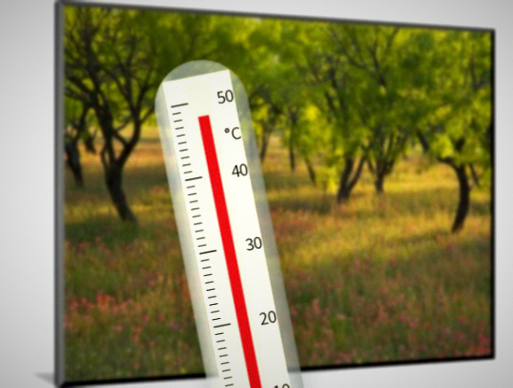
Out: value=48 unit=°C
